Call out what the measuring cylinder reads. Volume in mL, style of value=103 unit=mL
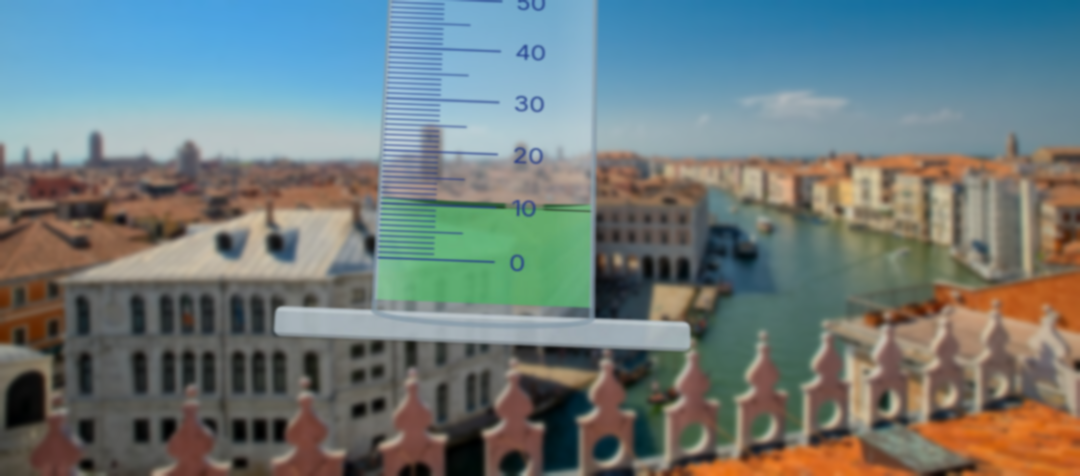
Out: value=10 unit=mL
